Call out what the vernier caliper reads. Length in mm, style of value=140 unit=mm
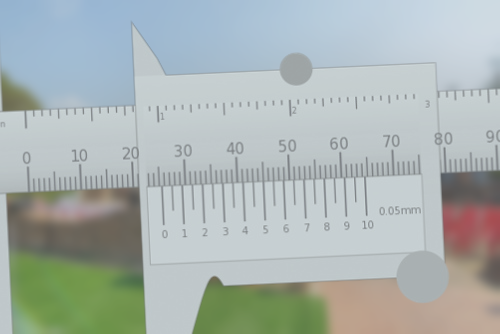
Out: value=25.5 unit=mm
